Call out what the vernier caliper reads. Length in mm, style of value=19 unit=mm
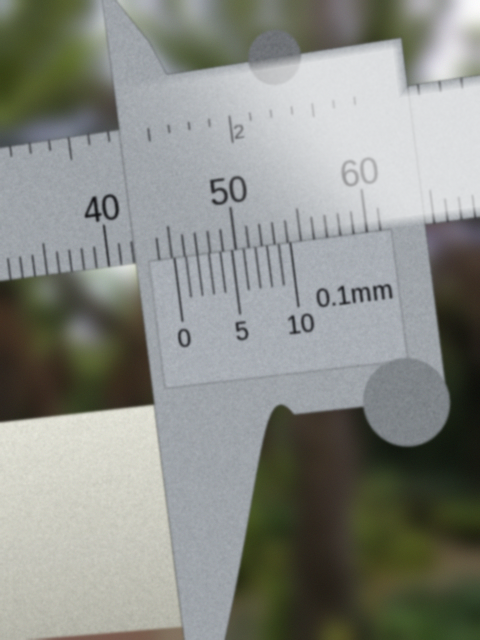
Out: value=45.2 unit=mm
